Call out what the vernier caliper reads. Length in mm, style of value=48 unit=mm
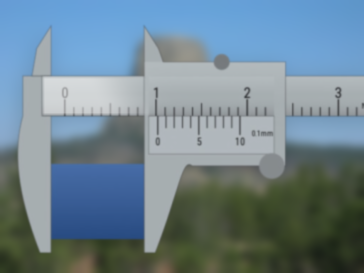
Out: value=10.2 unit=mm
